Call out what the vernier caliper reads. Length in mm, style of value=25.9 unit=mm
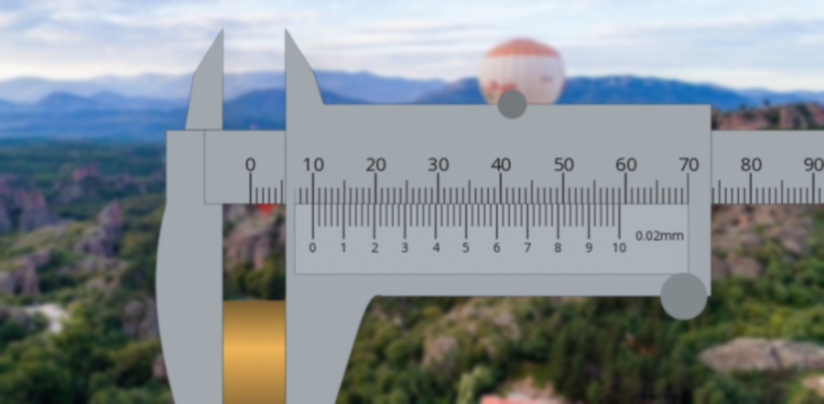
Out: value=10.0 unit=mm
